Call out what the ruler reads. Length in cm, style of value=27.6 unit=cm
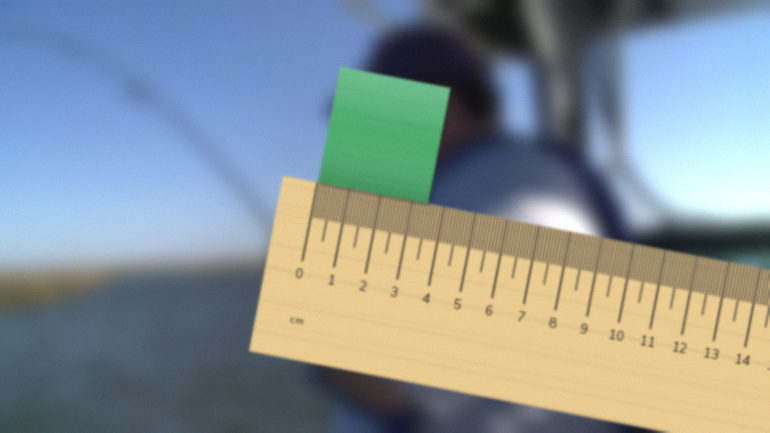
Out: value=3.5 unit=cm
